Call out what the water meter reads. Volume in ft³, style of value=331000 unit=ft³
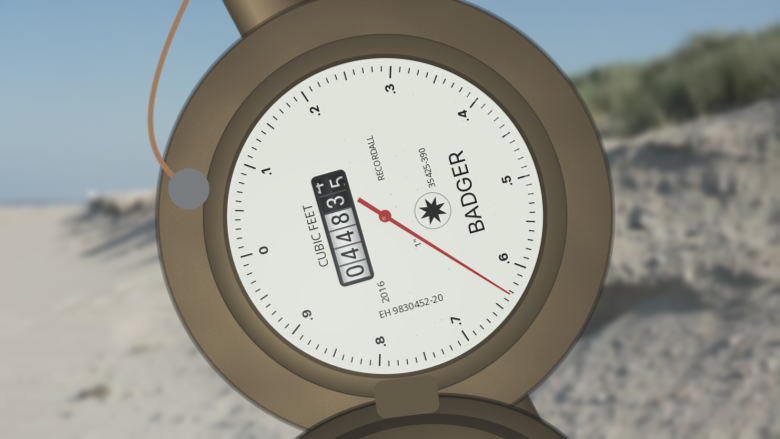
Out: value=44834.63 unit=ft³
